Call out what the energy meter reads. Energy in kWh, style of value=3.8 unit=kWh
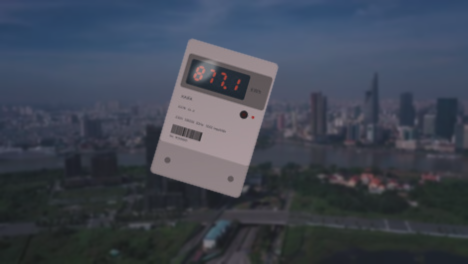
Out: value=877.1 unit=kWh
